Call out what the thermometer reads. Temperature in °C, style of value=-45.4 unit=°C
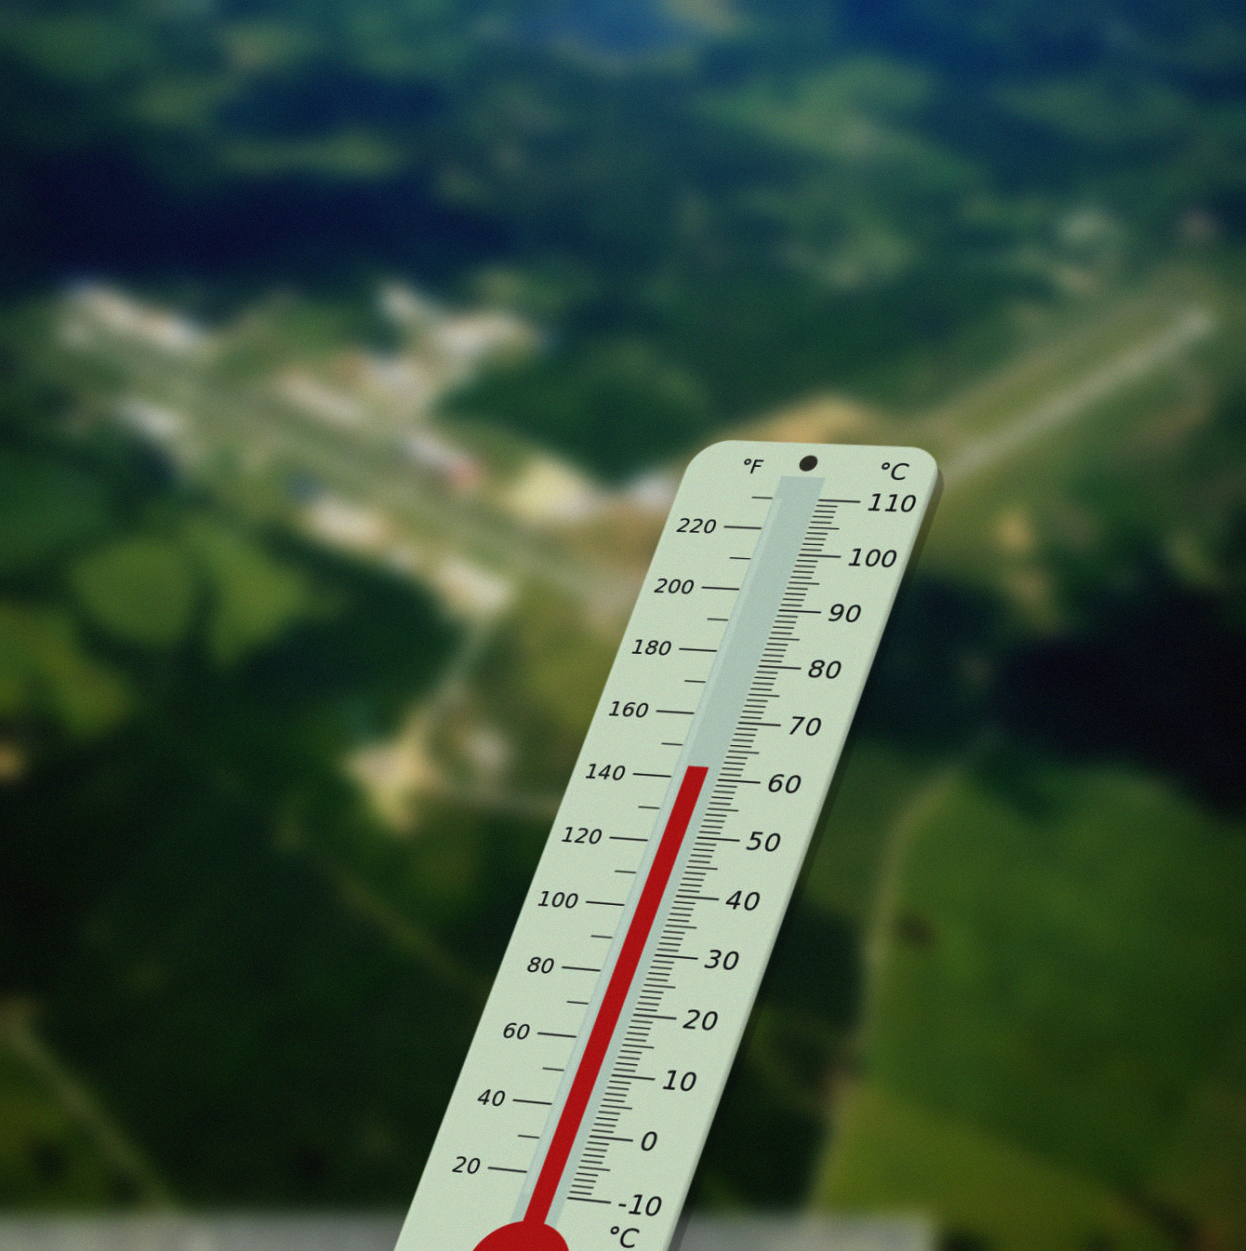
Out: value=62 unit=°C
